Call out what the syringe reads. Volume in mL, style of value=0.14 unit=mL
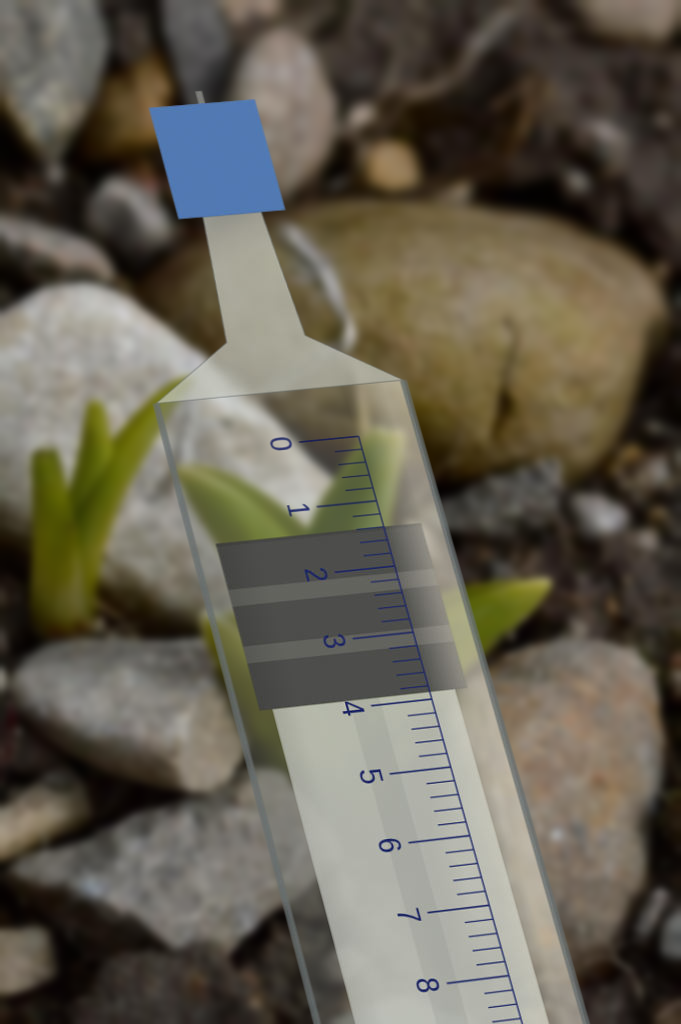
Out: value=1.4 unit=mL
